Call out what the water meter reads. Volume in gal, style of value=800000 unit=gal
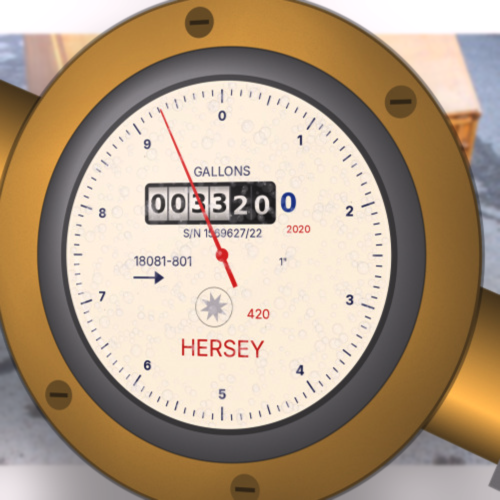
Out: value=33199.3 unit=gal
